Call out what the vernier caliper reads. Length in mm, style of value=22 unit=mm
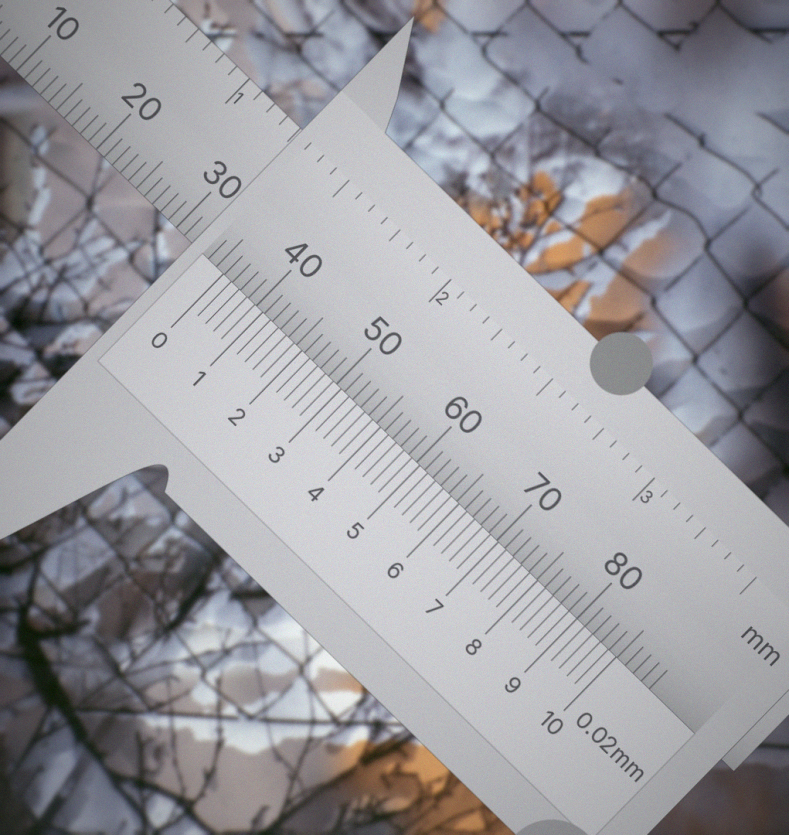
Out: value=35.9 unit=mm
